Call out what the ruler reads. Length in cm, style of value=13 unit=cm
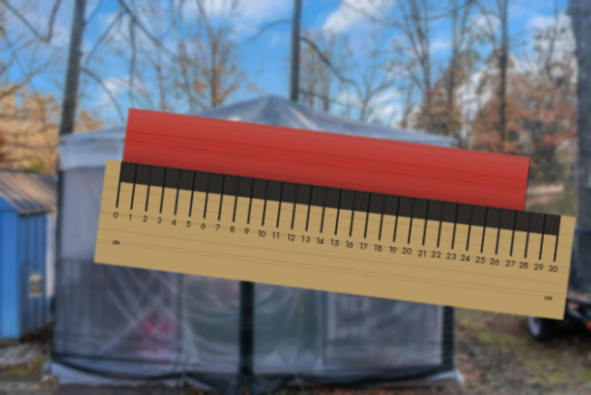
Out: value=27.5 unit=cm
